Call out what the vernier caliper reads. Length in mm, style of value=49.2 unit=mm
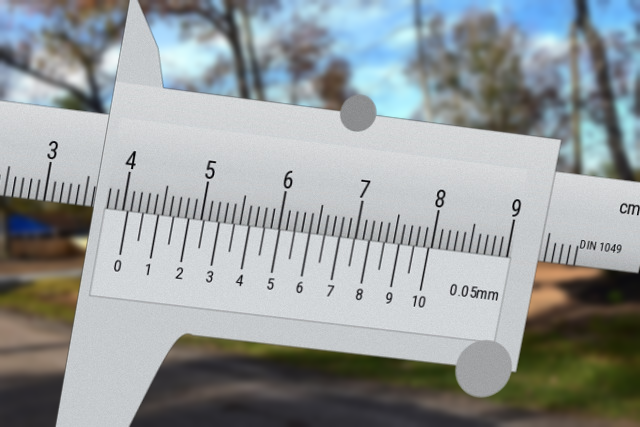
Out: value=40.6 unit=mm
